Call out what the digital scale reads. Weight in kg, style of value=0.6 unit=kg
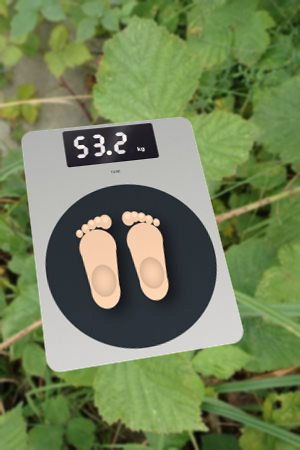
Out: value=53.2 unit=kg
